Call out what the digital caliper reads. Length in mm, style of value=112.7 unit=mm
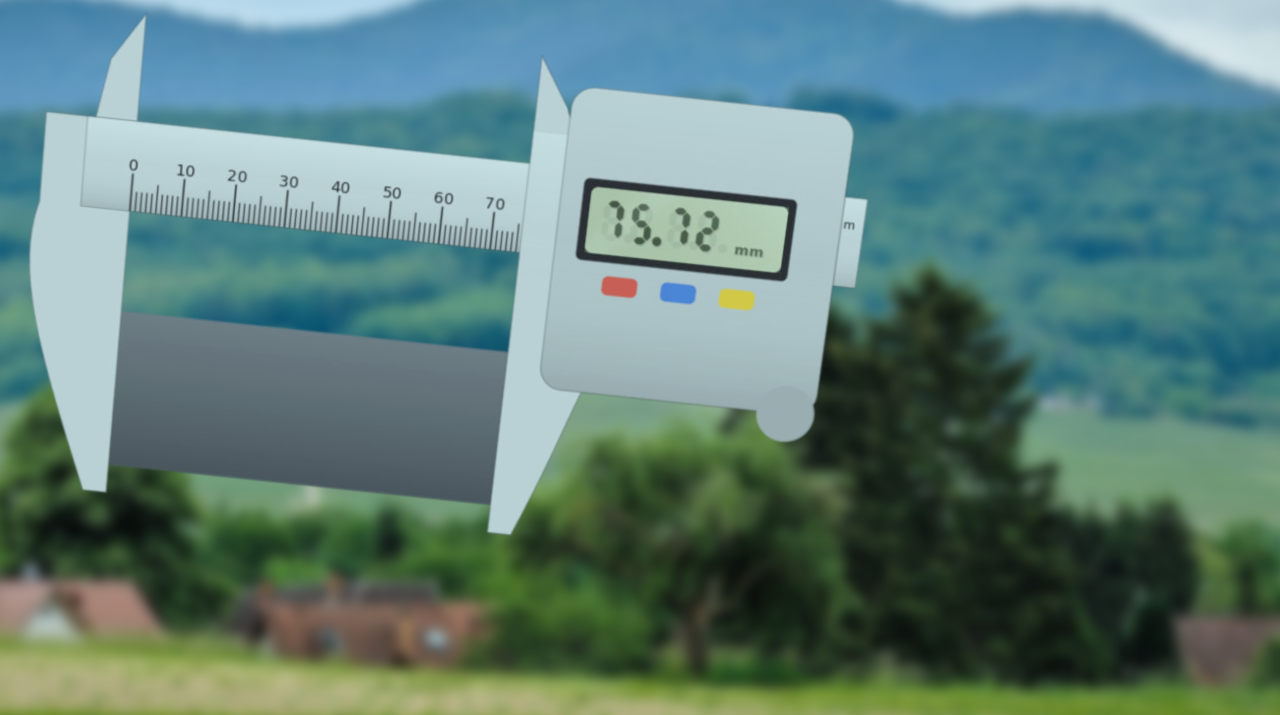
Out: value=75.72 unit=mm
